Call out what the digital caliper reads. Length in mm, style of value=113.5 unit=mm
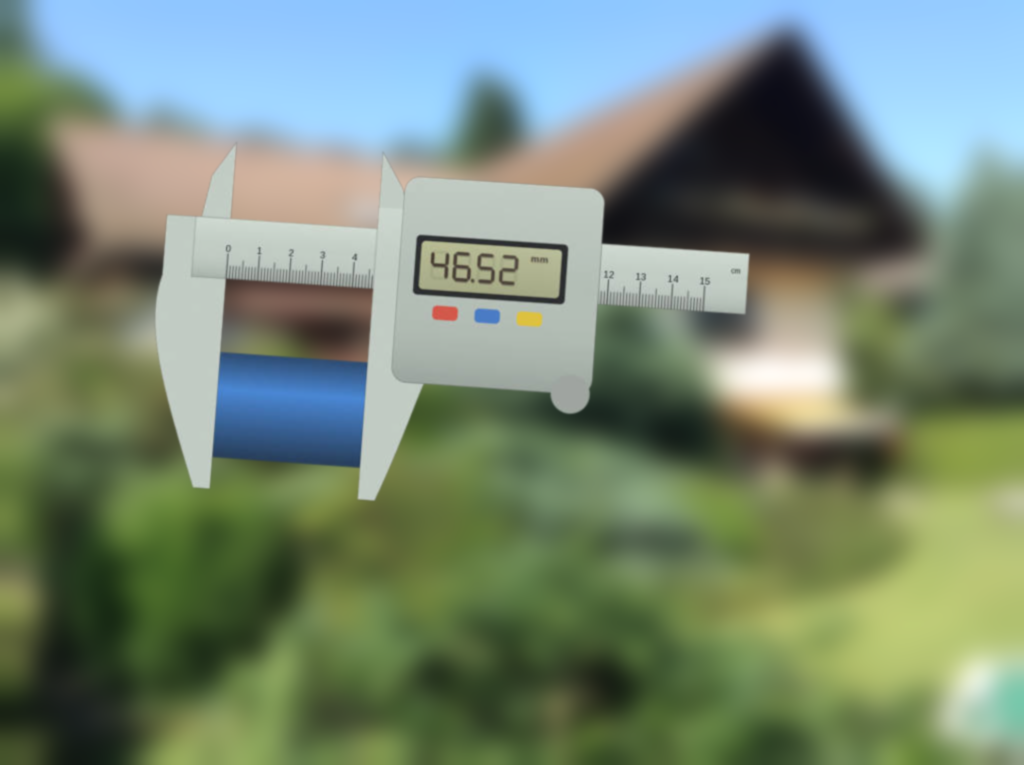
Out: value=46.52 unit=mm
